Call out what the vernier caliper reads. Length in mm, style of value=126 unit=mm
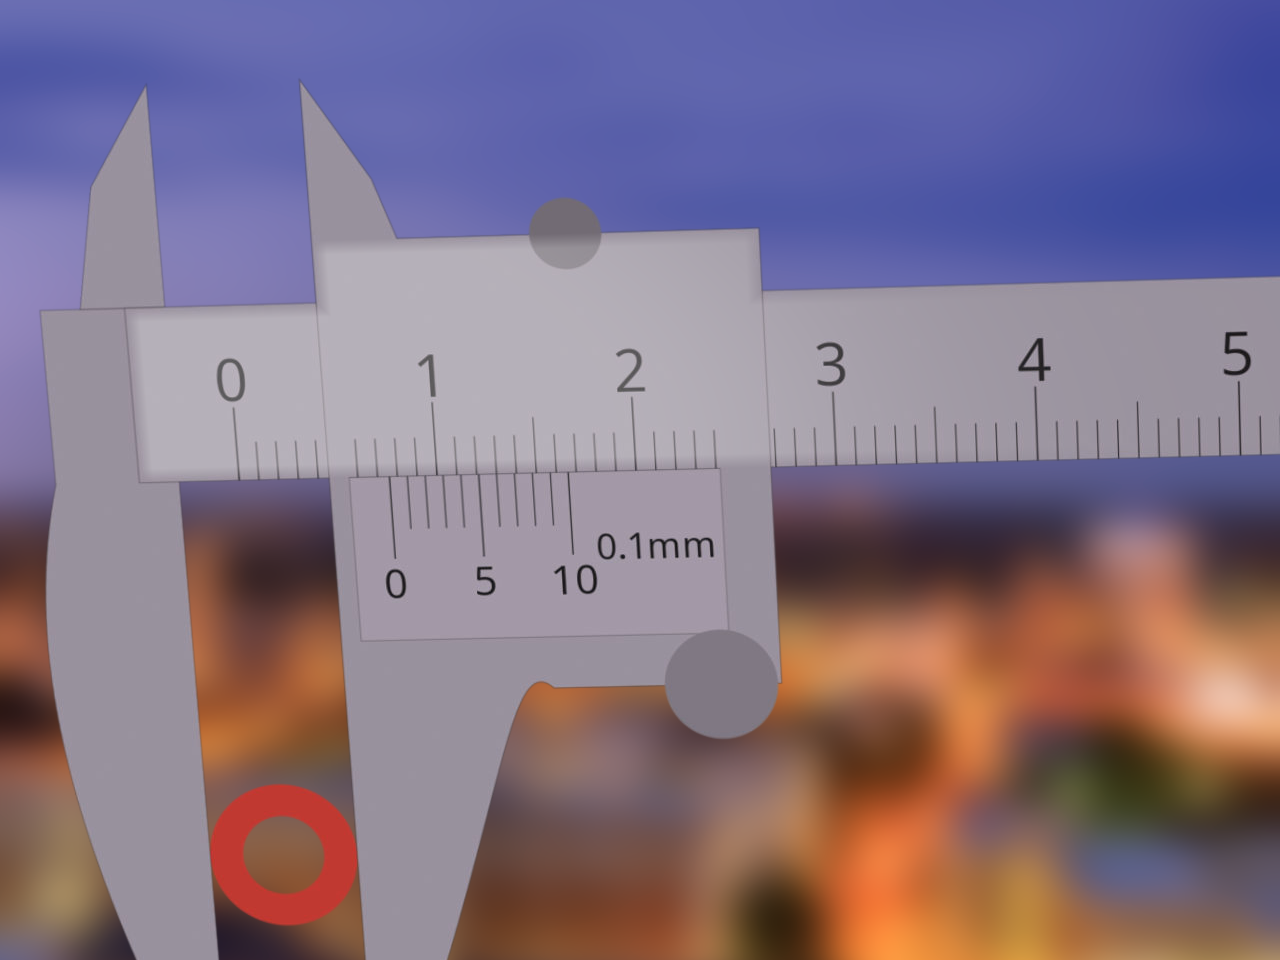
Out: value=7.6 unit=mm
